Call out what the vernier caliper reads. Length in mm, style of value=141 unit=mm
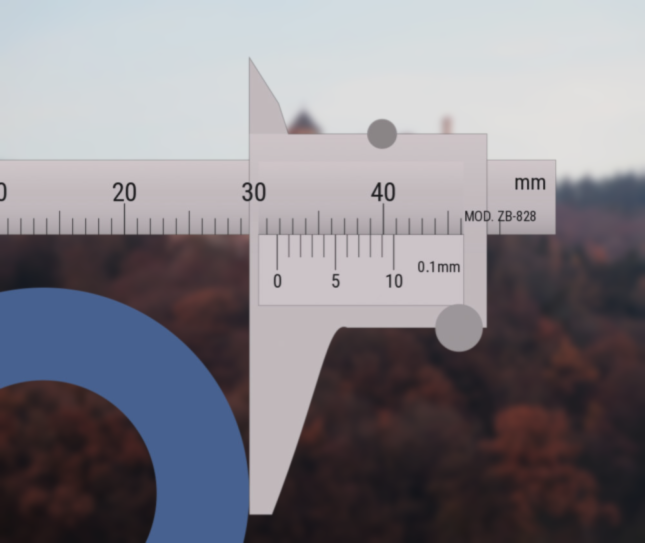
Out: value=31.8 unit=mm
